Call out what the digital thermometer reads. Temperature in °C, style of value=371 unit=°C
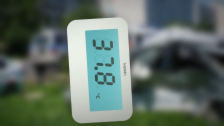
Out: value=37.8 unit=°C
